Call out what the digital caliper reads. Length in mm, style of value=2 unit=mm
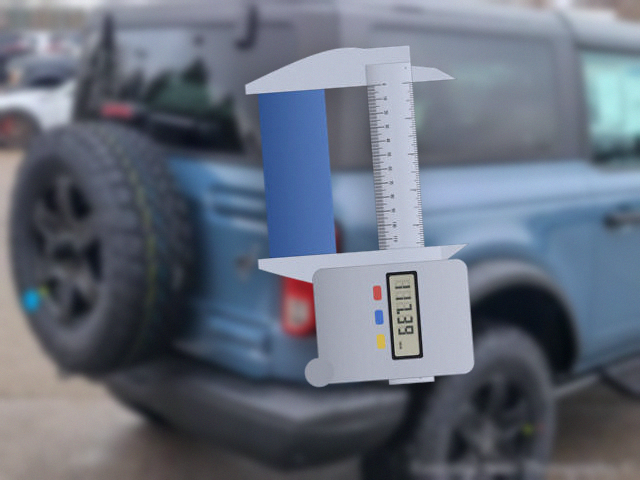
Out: value=117.39 unit=mm
